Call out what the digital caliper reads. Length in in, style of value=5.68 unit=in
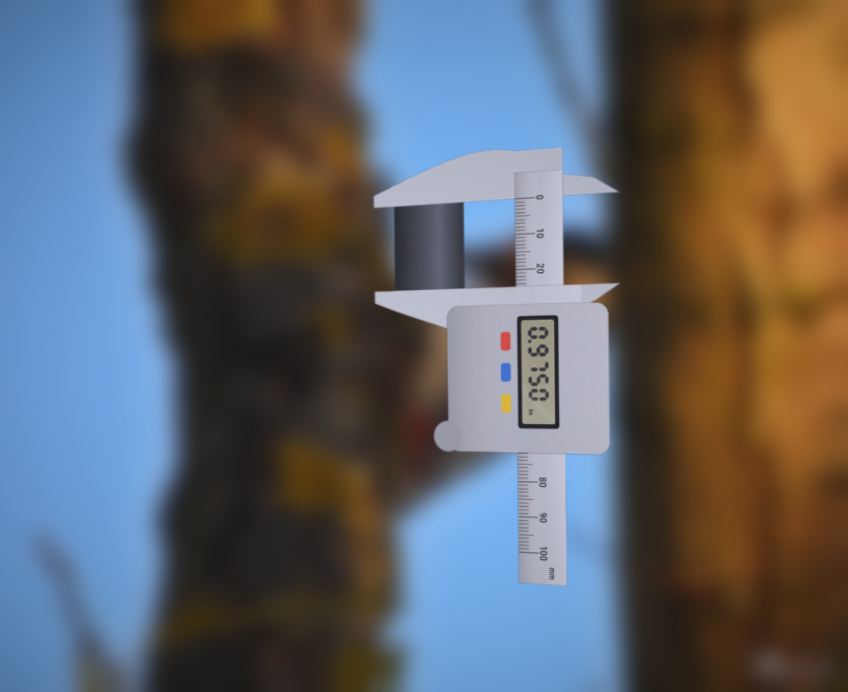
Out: value=0.9750 unit=in
